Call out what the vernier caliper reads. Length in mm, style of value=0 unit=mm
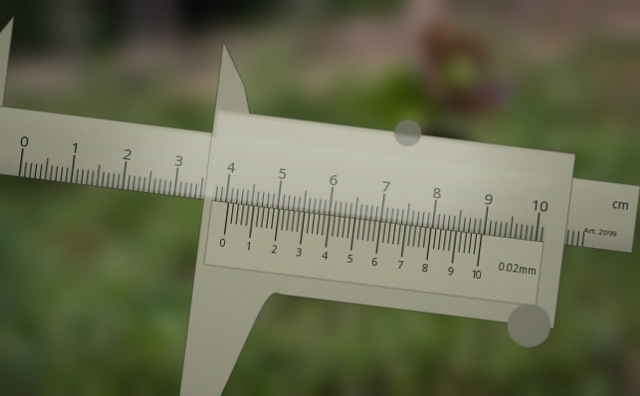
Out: value=40.5 unit=mm
